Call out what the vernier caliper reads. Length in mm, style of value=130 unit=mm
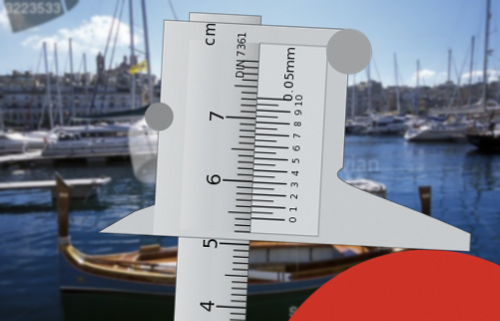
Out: value=54.2 unit=mm
